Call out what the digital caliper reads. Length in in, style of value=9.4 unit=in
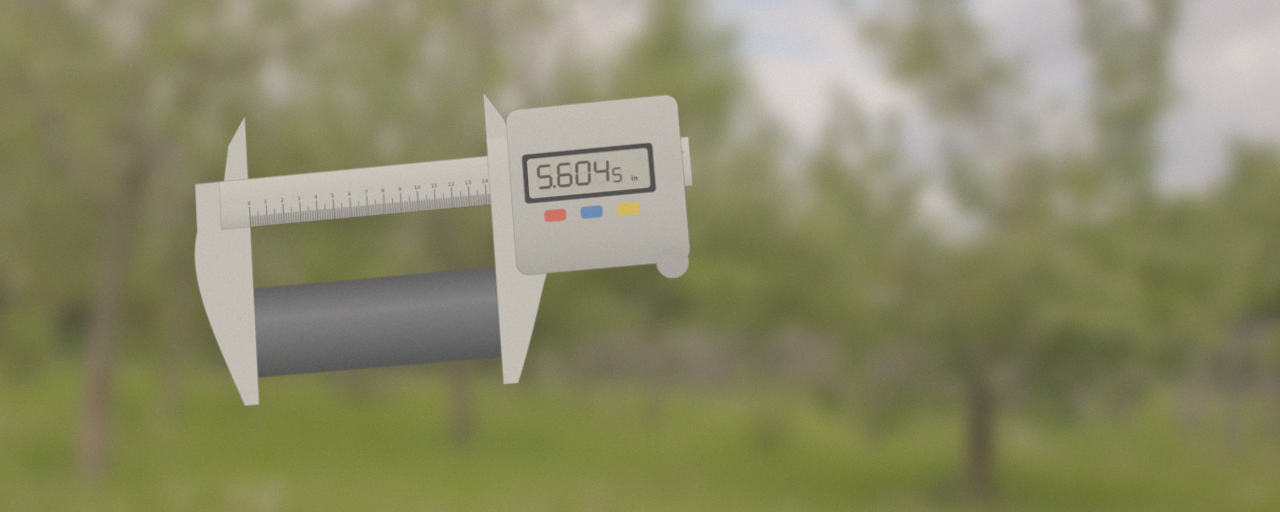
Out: value=5.6045 unit=in
